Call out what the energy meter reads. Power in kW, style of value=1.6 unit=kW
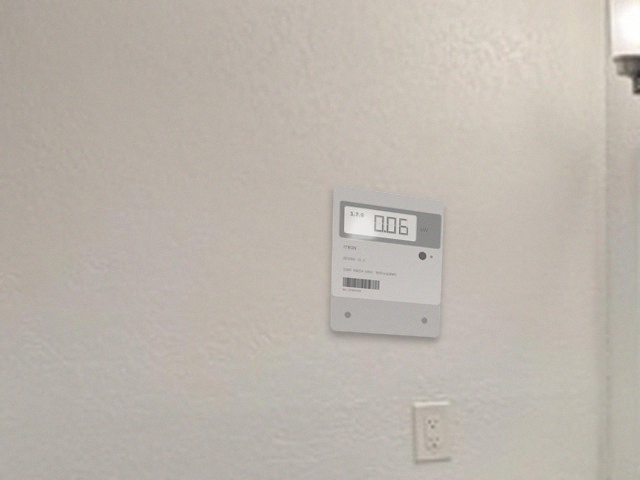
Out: value=0.06 unit=kW
